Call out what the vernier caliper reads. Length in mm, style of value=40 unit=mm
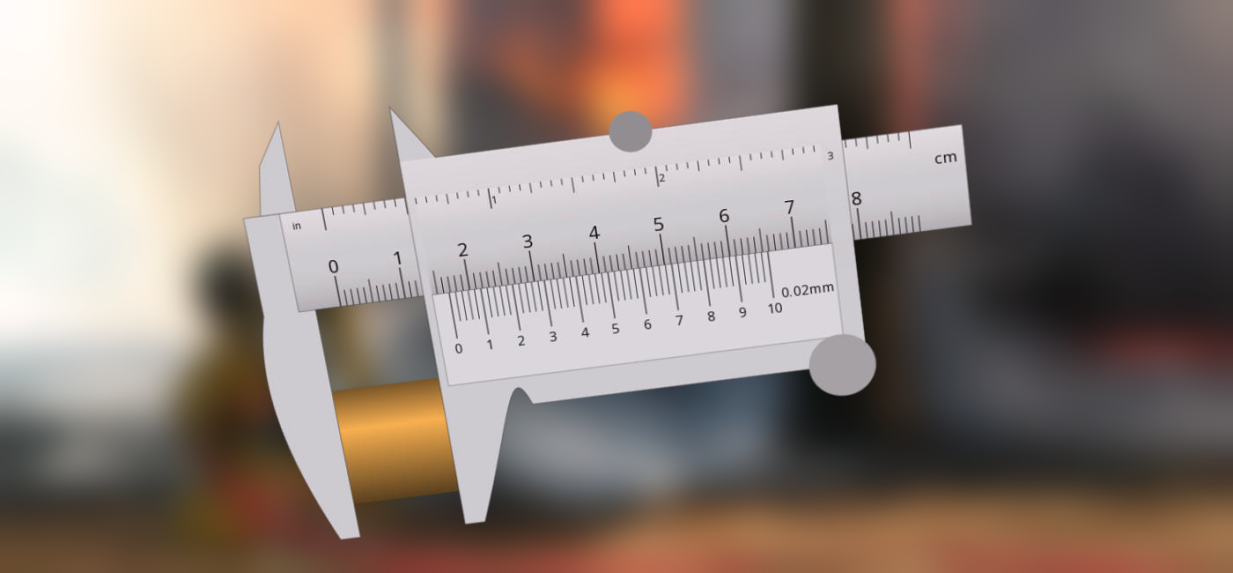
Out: value=16.8 unit=mm
